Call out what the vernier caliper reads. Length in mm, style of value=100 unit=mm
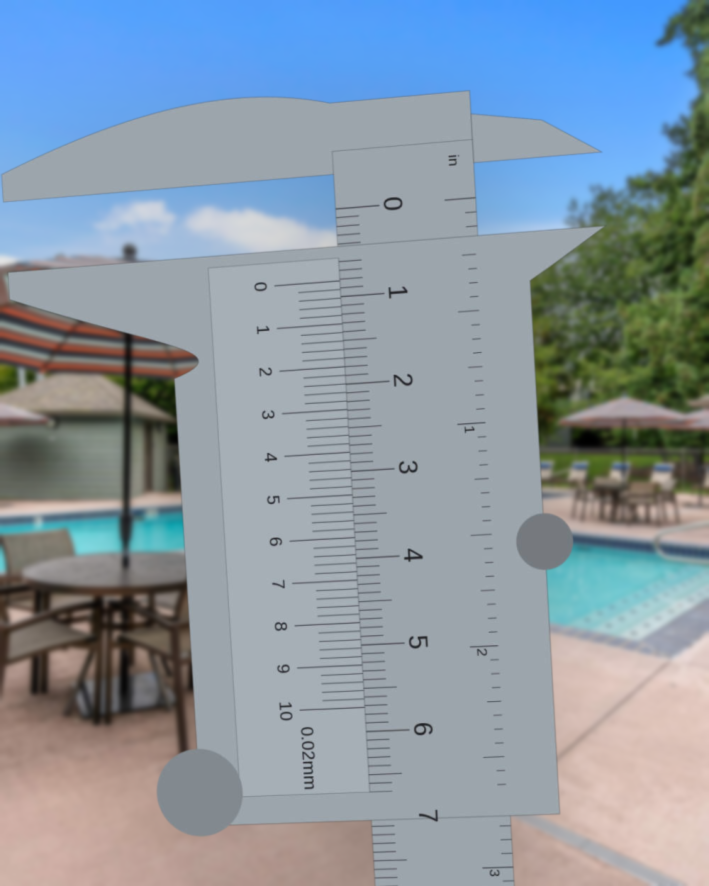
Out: value=8.2 unit=mm
